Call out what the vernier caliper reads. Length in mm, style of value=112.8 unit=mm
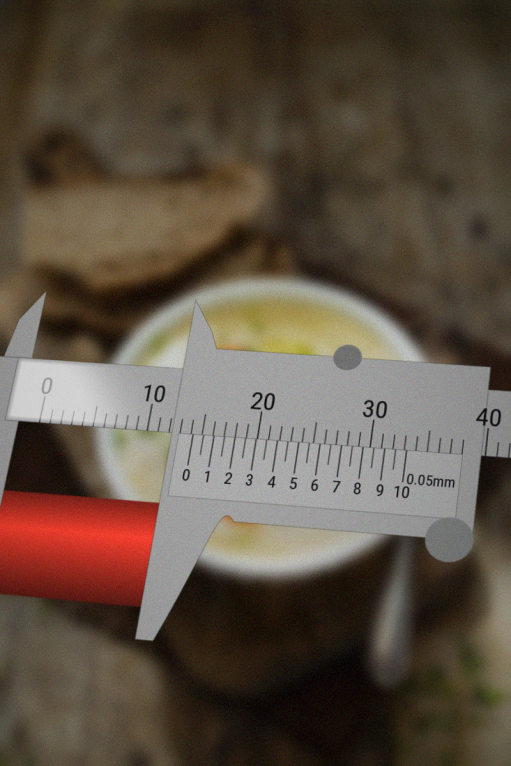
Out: value=14.2 unit=mm
